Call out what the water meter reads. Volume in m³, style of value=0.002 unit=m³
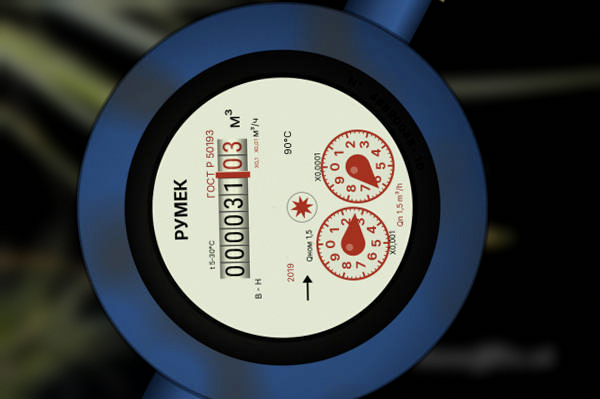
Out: value=31.0326 unit=m³
